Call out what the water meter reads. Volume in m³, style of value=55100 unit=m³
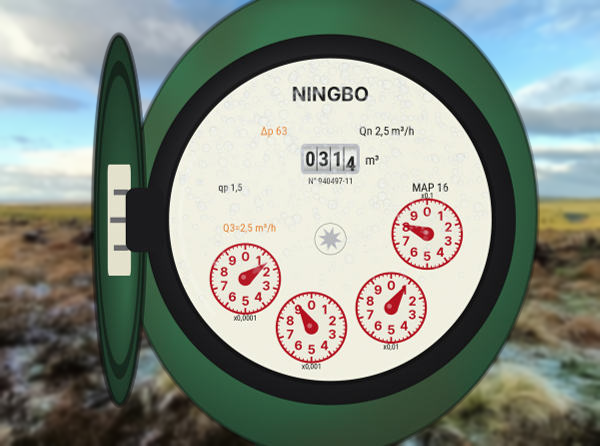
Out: value=313.8091 unit=m³
